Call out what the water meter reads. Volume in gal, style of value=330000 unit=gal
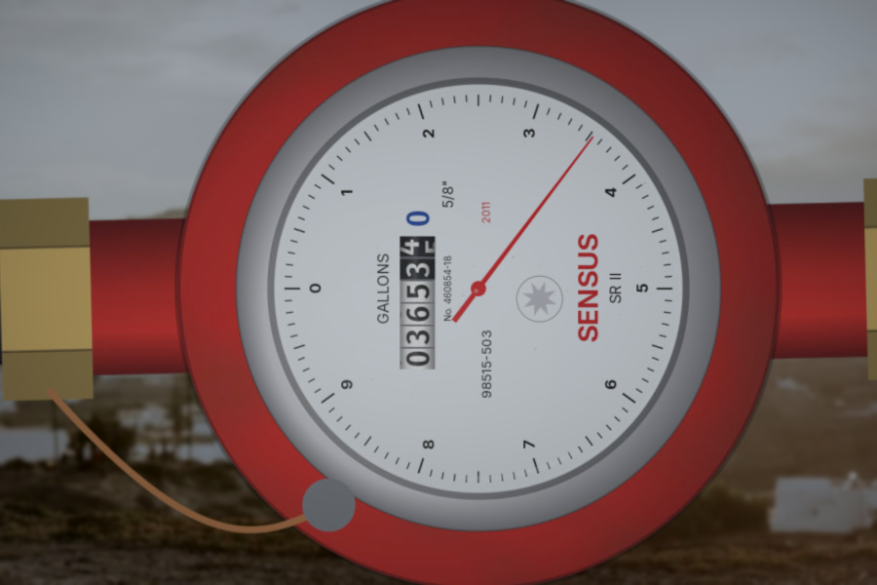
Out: value=365343.5 unit=gal
